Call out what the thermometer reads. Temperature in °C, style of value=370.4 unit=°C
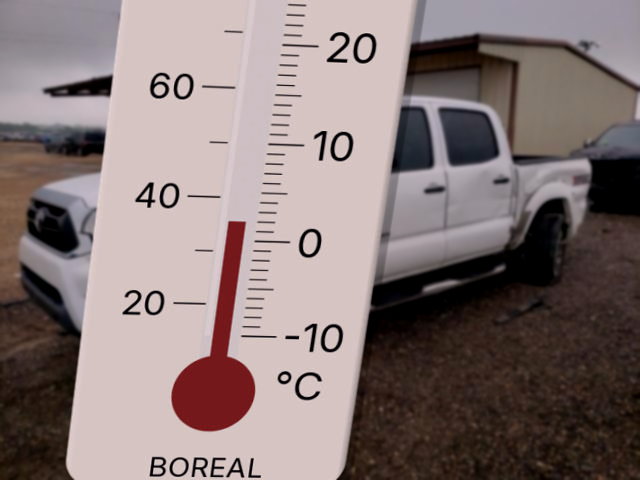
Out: value=2 unit=°C
